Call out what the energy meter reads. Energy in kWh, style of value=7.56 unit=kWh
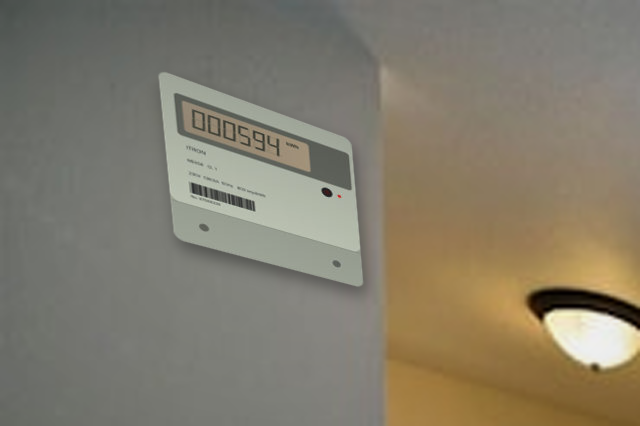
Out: value=594 unit=kWh
